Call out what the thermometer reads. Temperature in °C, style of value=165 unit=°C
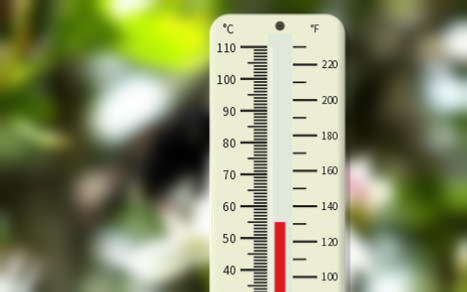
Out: value=55 unit=°C
